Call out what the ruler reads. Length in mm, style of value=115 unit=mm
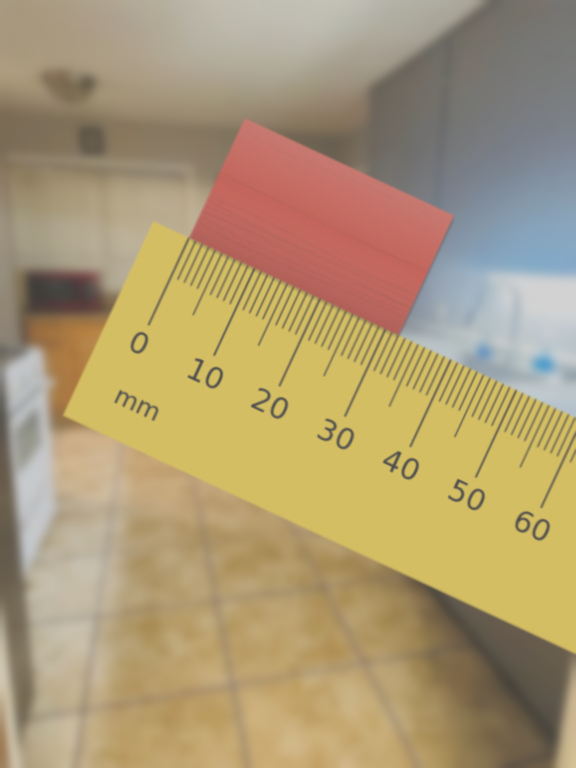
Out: value=32 unit=mm
